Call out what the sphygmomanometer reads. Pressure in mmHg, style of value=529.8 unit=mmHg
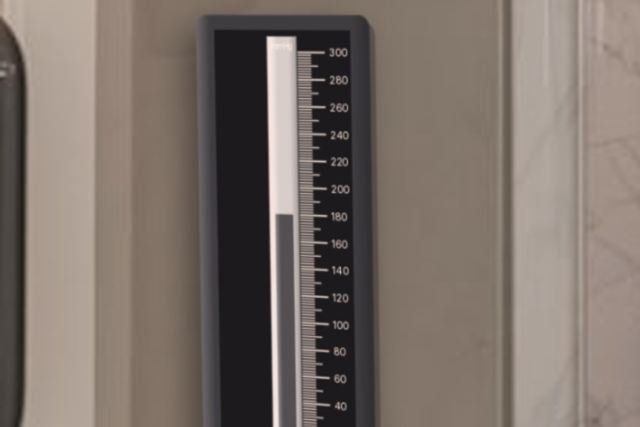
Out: value=180 unit=mmHg
